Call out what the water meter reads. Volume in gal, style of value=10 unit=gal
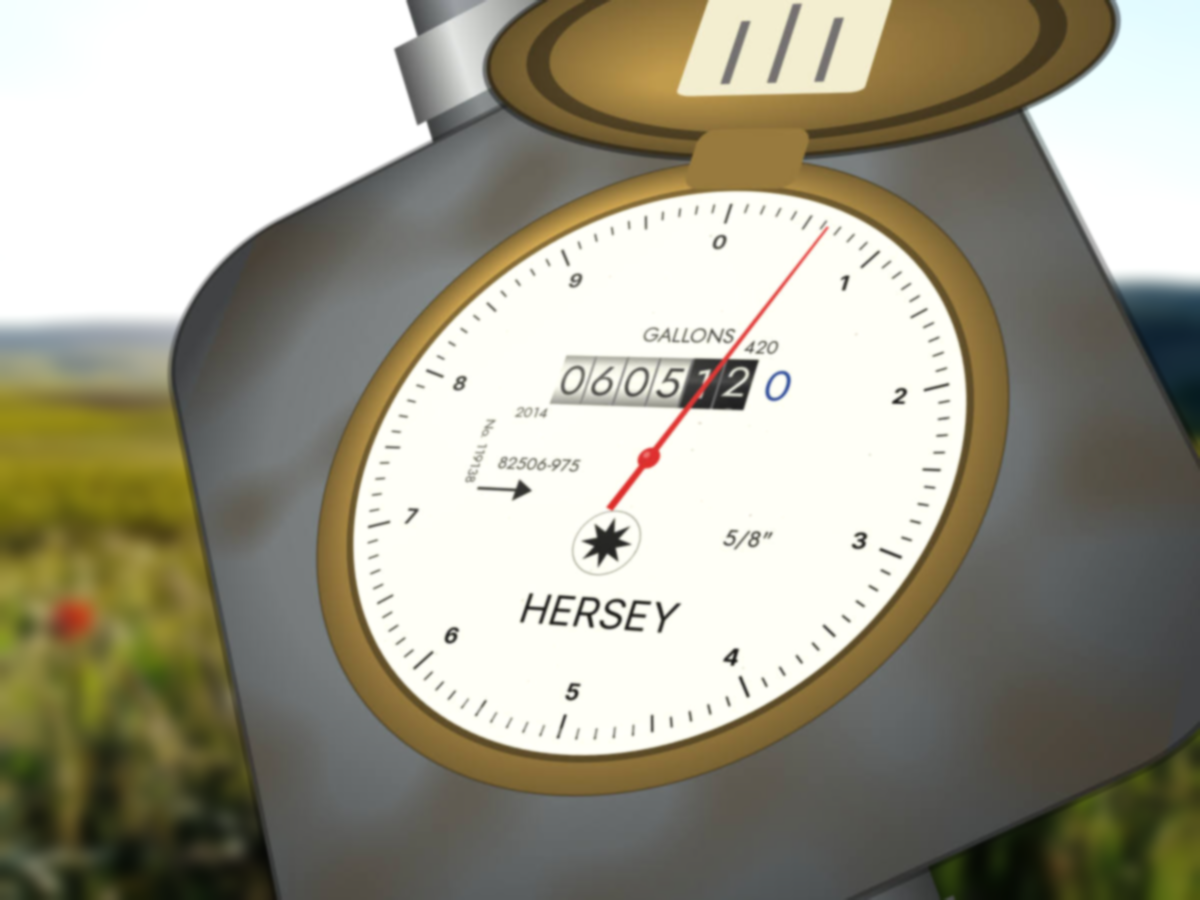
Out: value=605120.6 unit=gal
